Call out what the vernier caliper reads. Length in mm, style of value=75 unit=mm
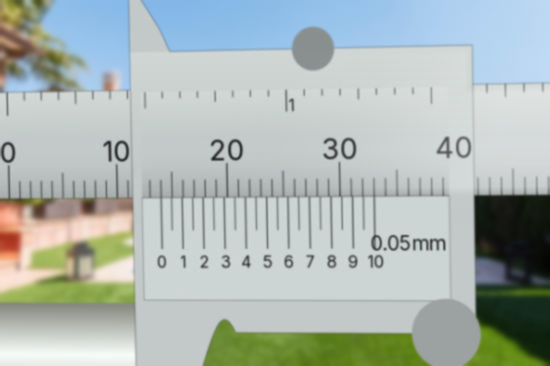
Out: value=14.0 unit=mm
